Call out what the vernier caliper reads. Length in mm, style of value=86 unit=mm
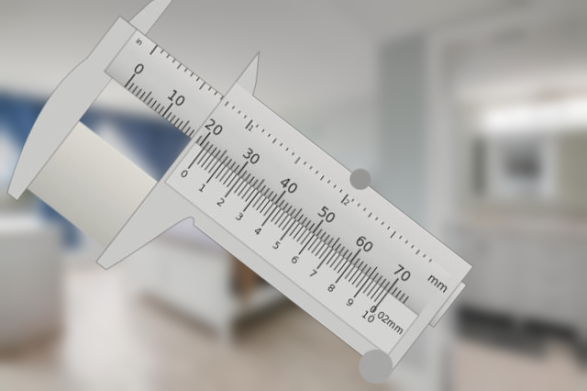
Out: value=21.0 unit=mm
